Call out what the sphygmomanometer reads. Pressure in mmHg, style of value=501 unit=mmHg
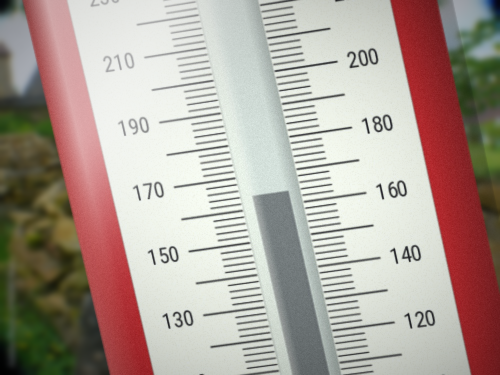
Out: value=164 unit=mmHg
